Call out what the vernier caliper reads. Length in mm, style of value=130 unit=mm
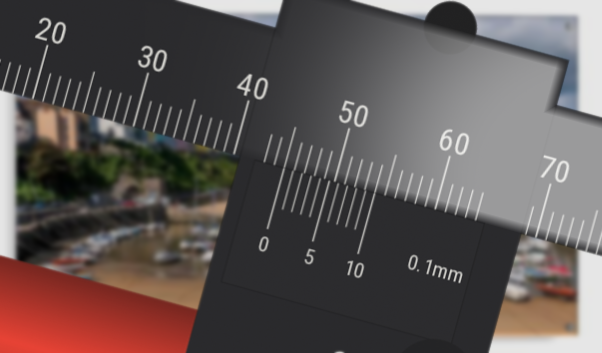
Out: value=45.0 unit=mm
